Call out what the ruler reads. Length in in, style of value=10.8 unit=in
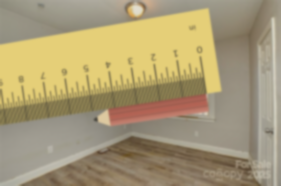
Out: value=5 unit=in
